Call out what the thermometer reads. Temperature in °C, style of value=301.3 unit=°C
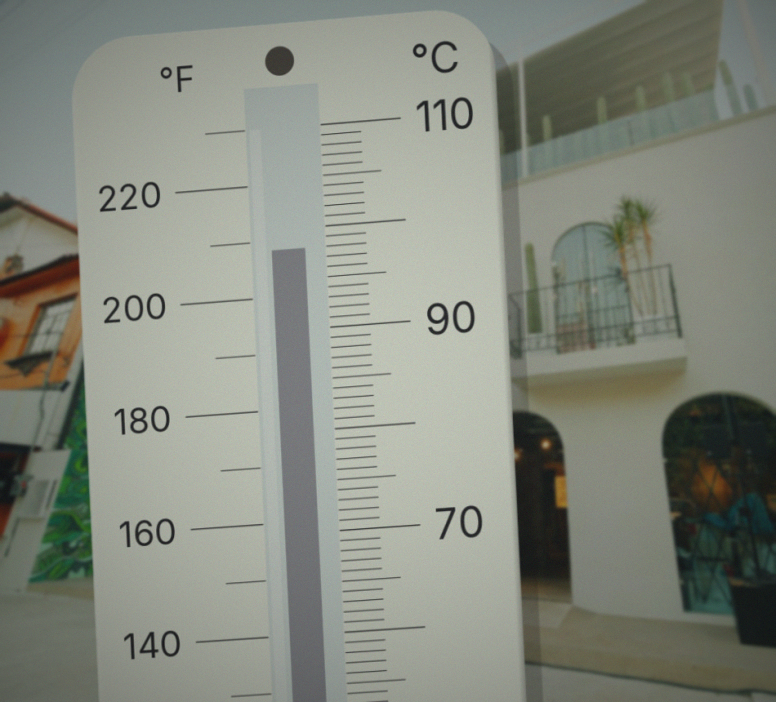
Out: value=98 unit=°C
